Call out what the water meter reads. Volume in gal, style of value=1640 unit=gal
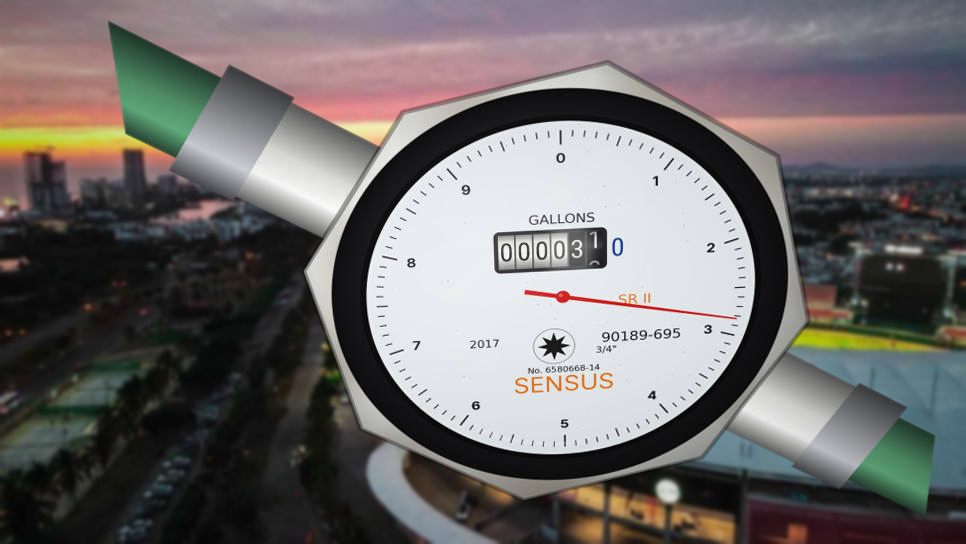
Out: value=312.8 unit=gal
